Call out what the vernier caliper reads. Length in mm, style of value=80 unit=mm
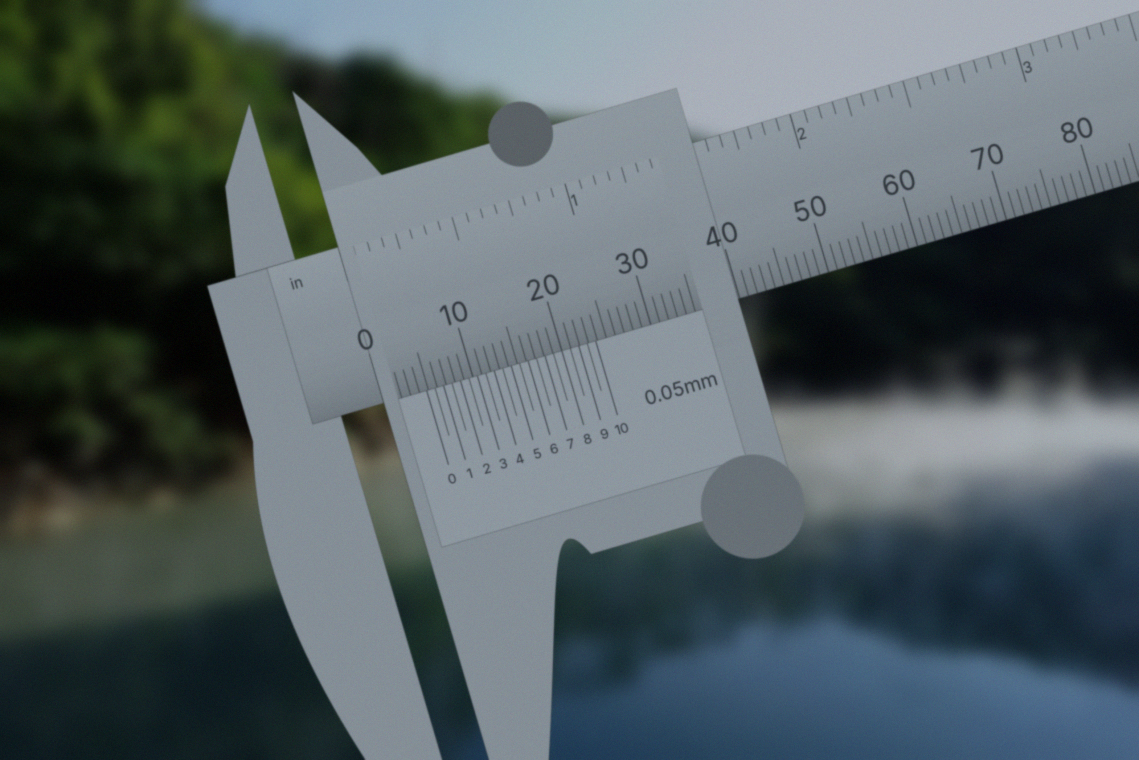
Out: value=4.8 unit=mm
